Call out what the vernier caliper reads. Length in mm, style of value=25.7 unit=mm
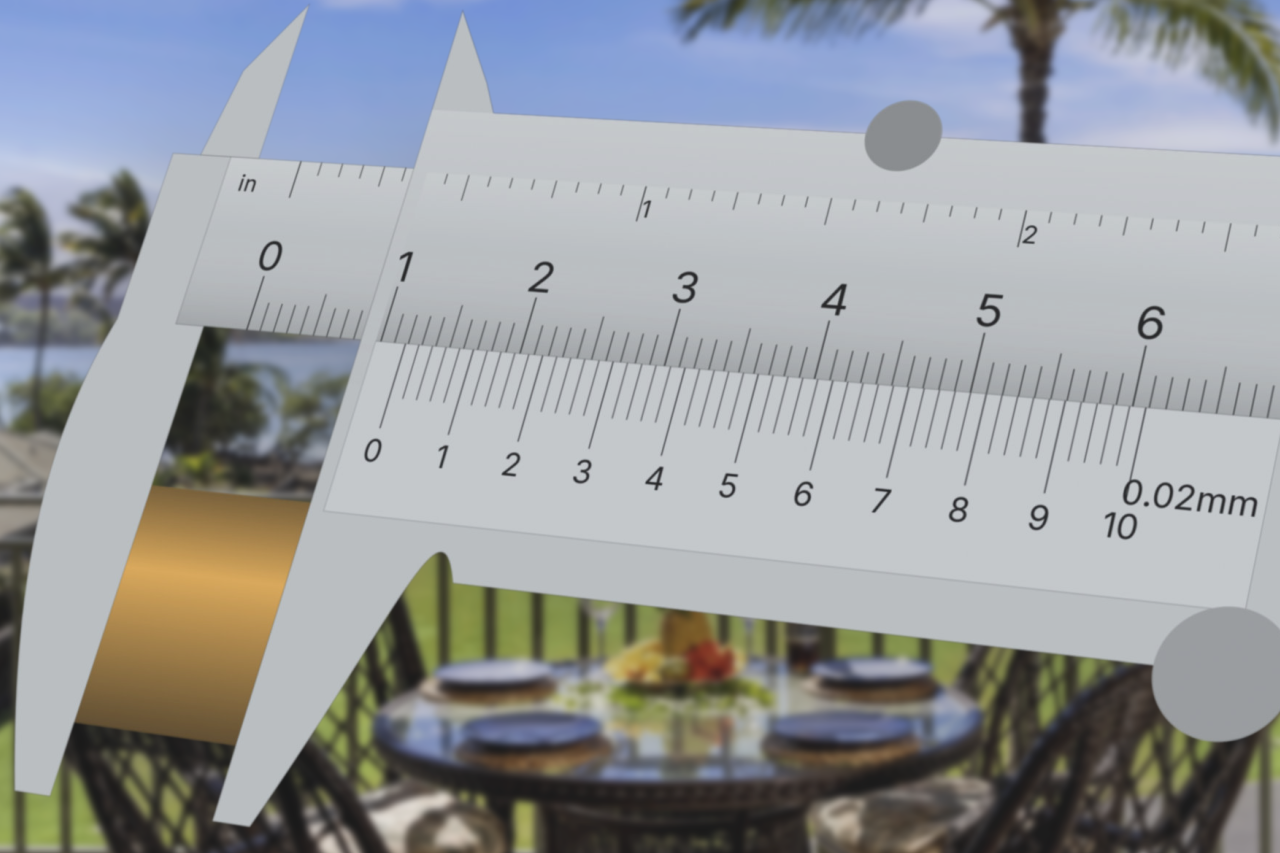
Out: value=11.8 unit=mm
